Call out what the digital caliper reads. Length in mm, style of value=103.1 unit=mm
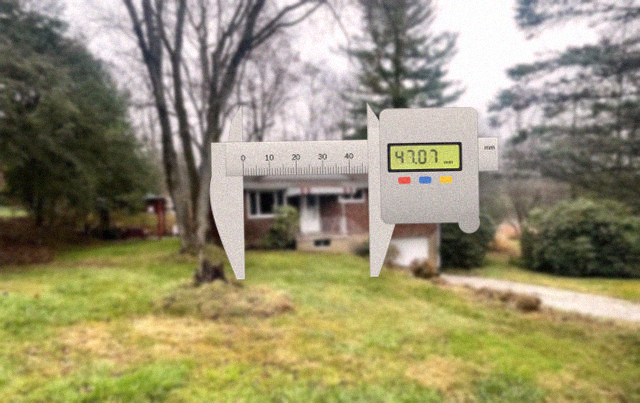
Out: value=47.07 unit=mm
